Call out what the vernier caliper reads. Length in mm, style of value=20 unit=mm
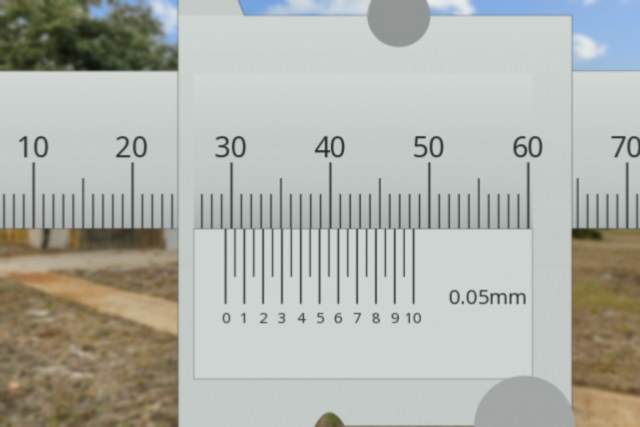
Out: value=29.4 unit=mm
